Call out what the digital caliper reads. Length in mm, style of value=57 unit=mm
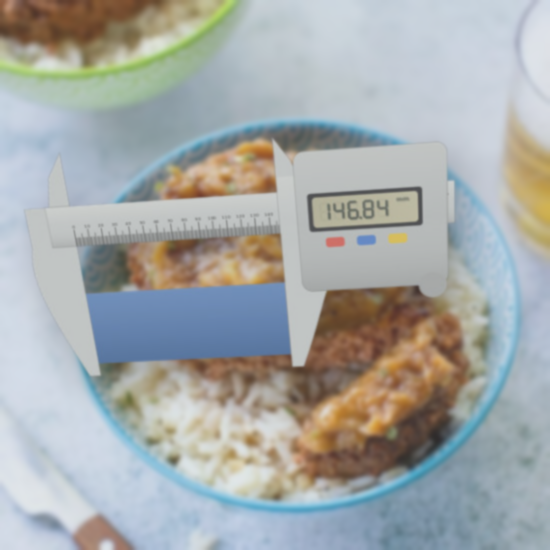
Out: value=146.84 unit=mm
